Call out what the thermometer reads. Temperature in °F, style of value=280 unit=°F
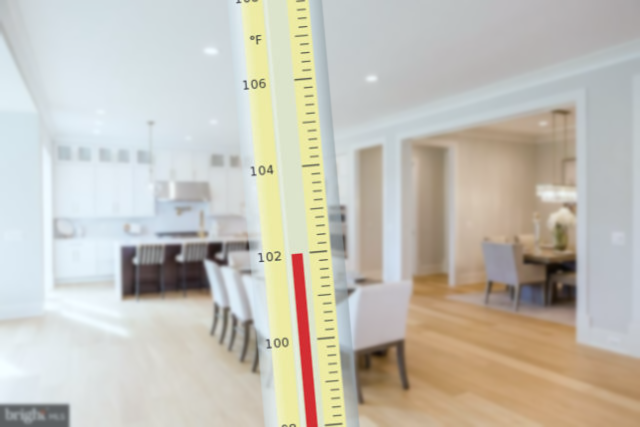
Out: value=102 unit=°F
